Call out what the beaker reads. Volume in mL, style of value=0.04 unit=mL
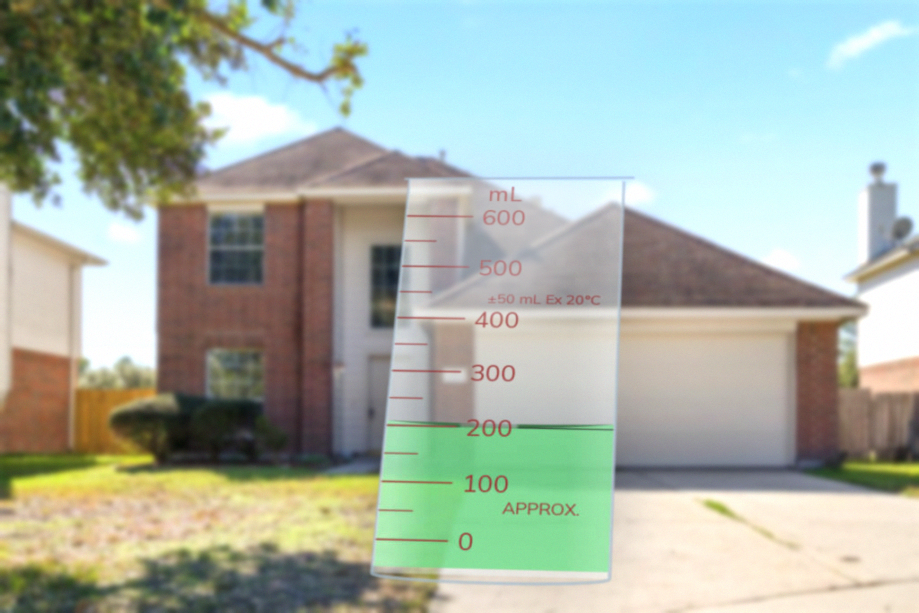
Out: value=200 unit=mL
